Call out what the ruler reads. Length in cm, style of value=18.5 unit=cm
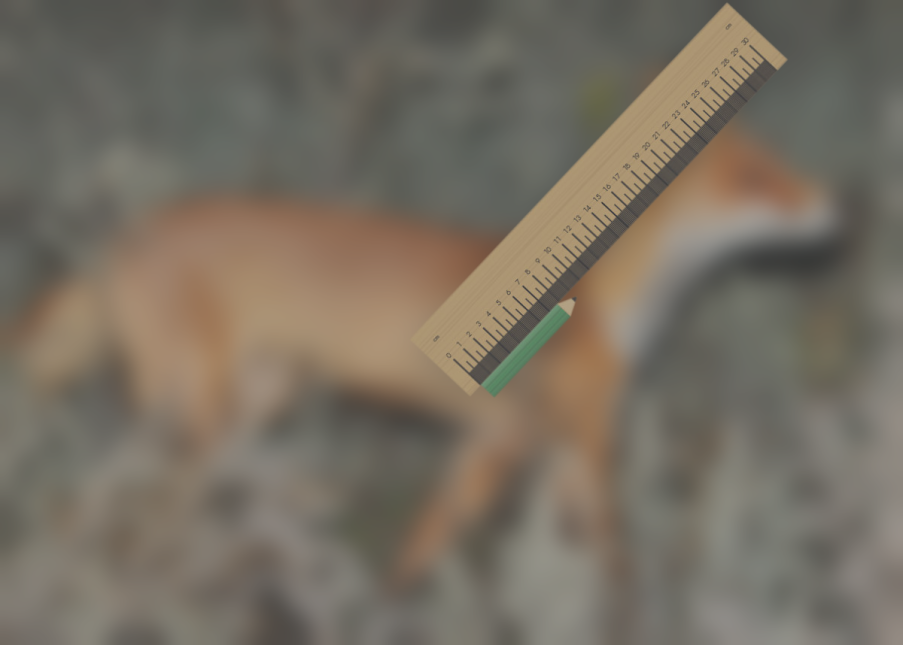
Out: value=9 unit=cm
